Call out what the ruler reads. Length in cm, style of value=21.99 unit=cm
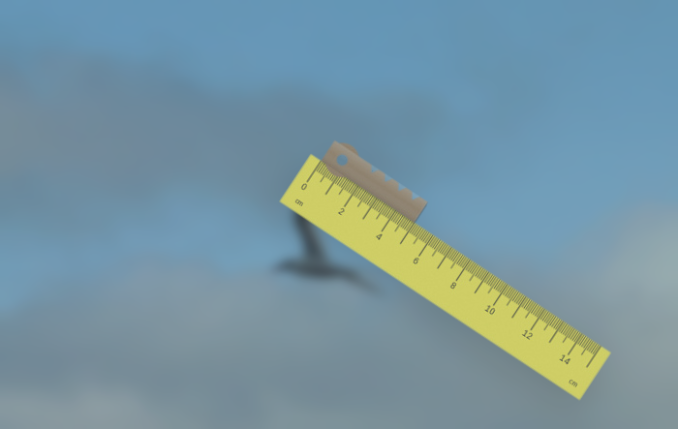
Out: value=5 unit=cm
